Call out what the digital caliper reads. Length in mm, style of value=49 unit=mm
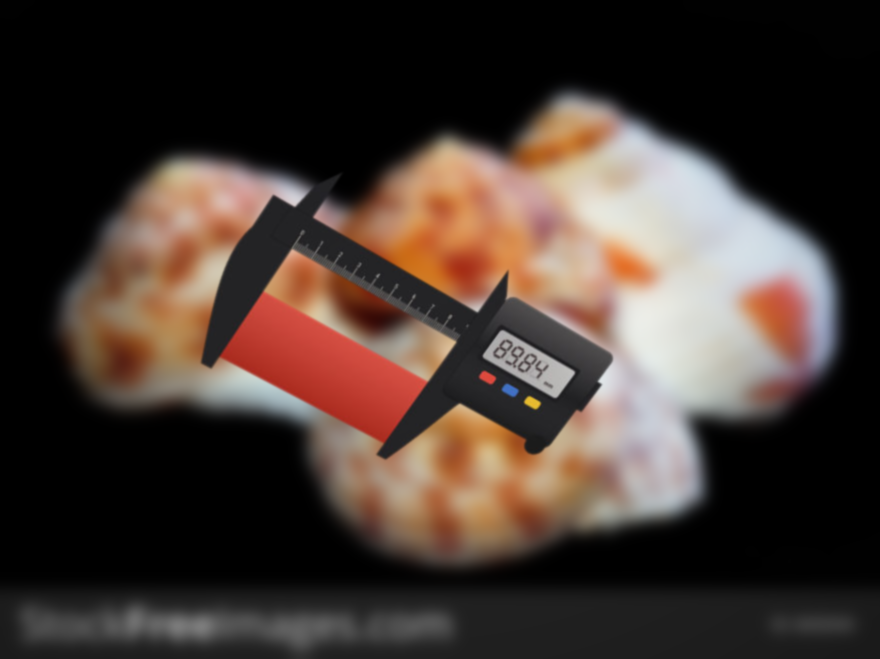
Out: value=89.84 unit=mm
